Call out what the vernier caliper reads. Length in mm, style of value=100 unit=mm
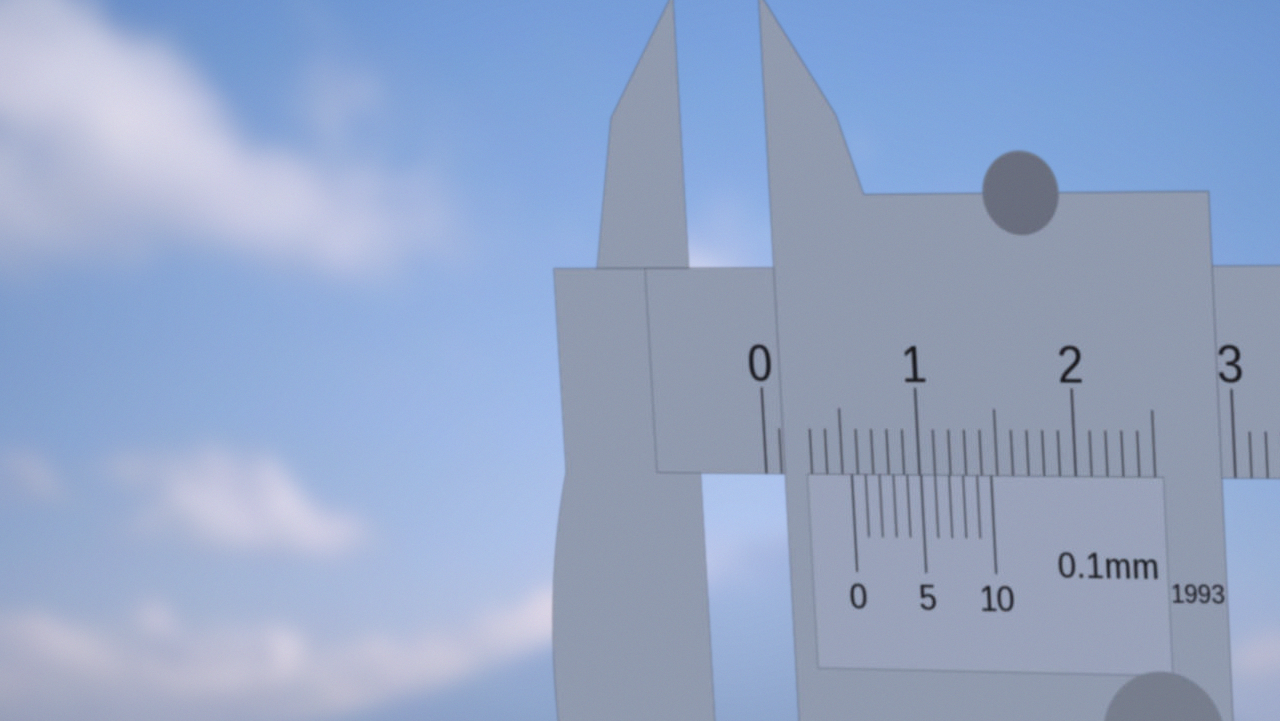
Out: value=5.6 unit=mm
